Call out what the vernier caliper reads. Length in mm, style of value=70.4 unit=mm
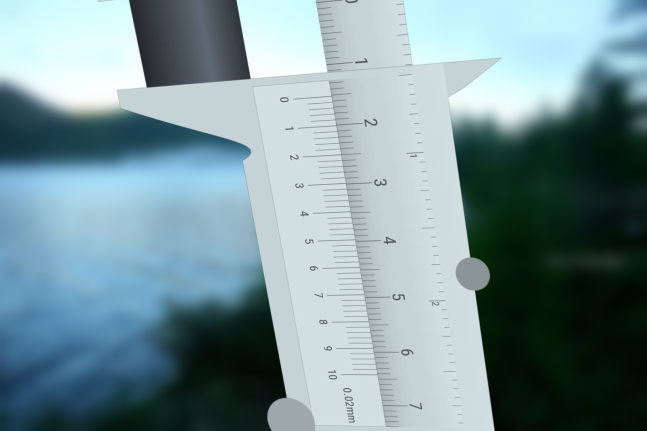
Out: value=15.2 unit=mm
